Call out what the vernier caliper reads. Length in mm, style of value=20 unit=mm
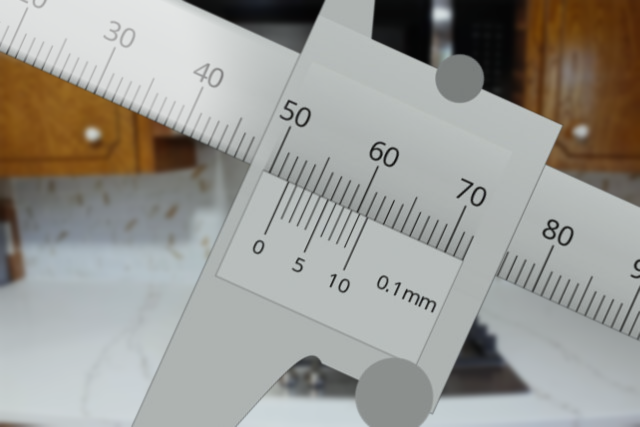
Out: value=52.2 unit=mm
